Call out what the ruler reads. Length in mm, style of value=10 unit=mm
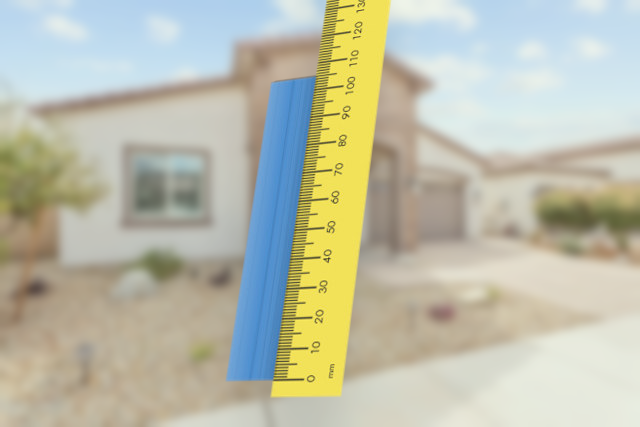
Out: value=105 unit=mm
